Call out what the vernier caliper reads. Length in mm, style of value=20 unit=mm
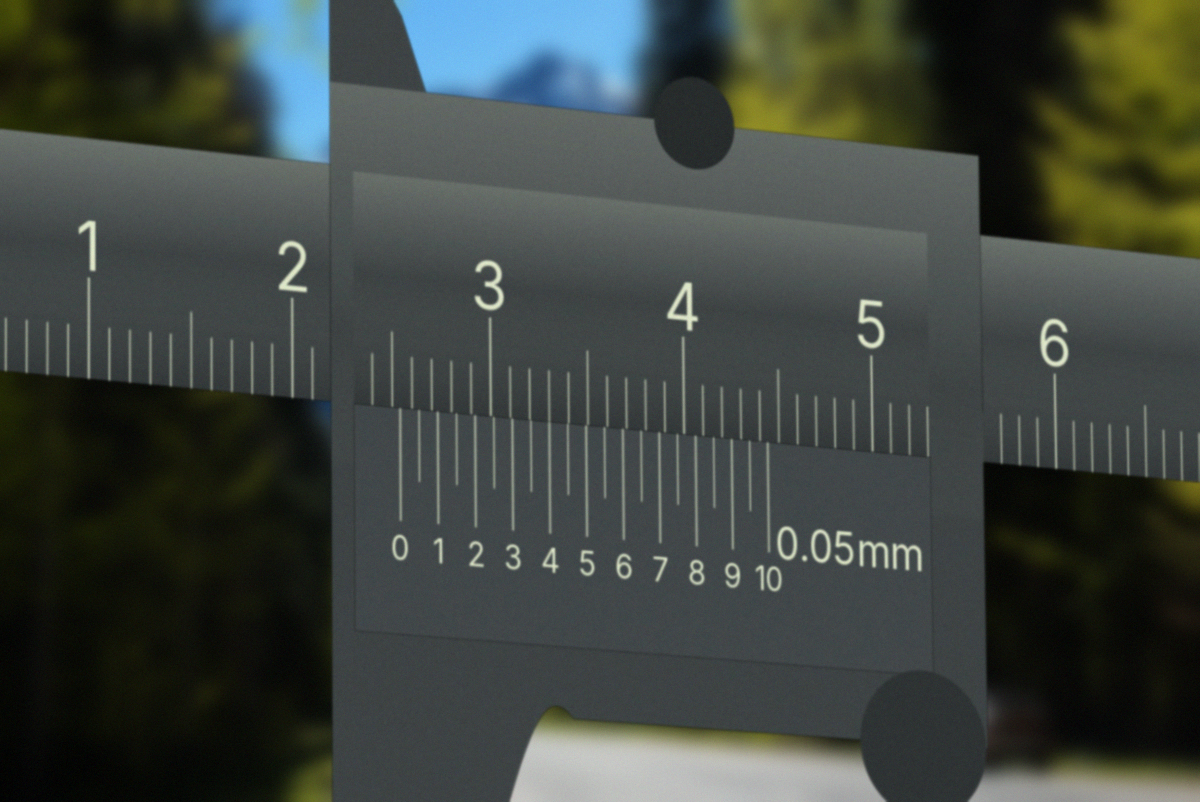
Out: value=25.4 unit=mm
